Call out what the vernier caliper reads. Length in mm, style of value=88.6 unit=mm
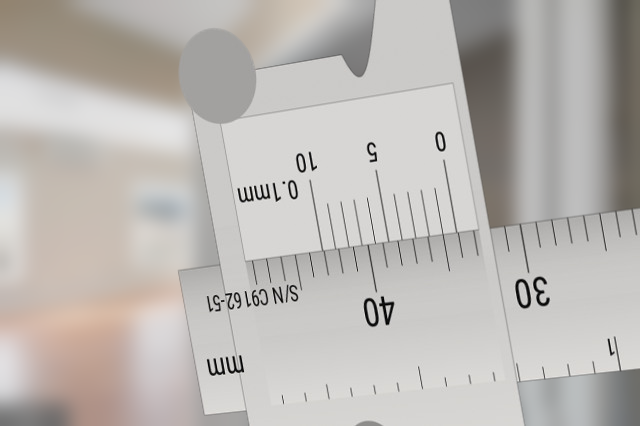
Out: value=34.1 unit=mm
